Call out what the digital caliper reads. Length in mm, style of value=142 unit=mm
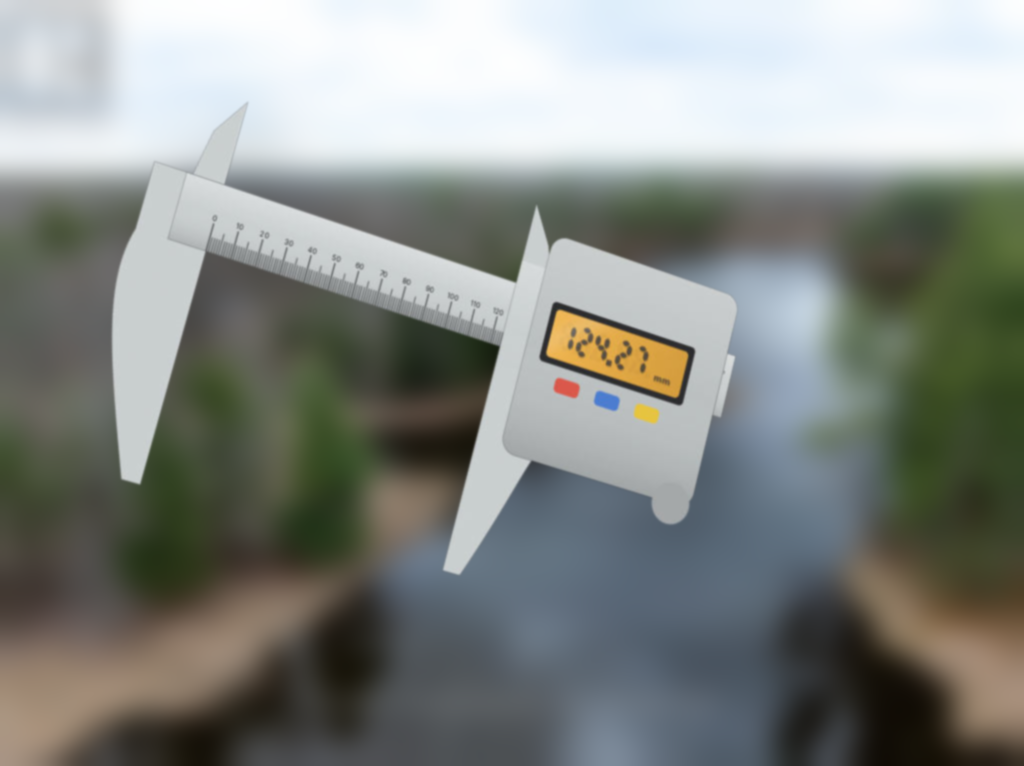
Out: value=124.27 unit=mm
